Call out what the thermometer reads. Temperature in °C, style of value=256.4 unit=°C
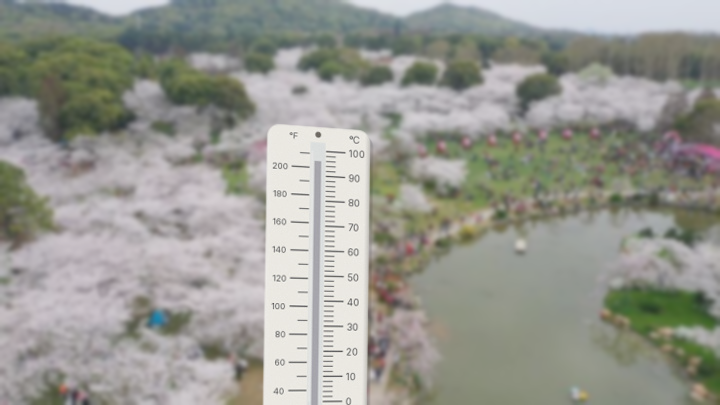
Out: value=96 unit=°C
